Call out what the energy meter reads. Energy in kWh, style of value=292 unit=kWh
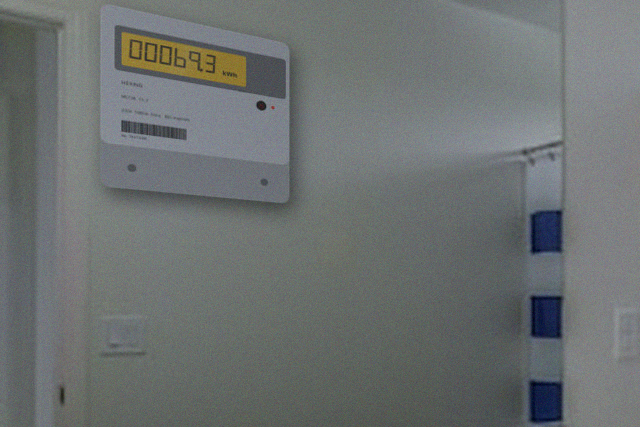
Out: value=69.3 unit=kWh
